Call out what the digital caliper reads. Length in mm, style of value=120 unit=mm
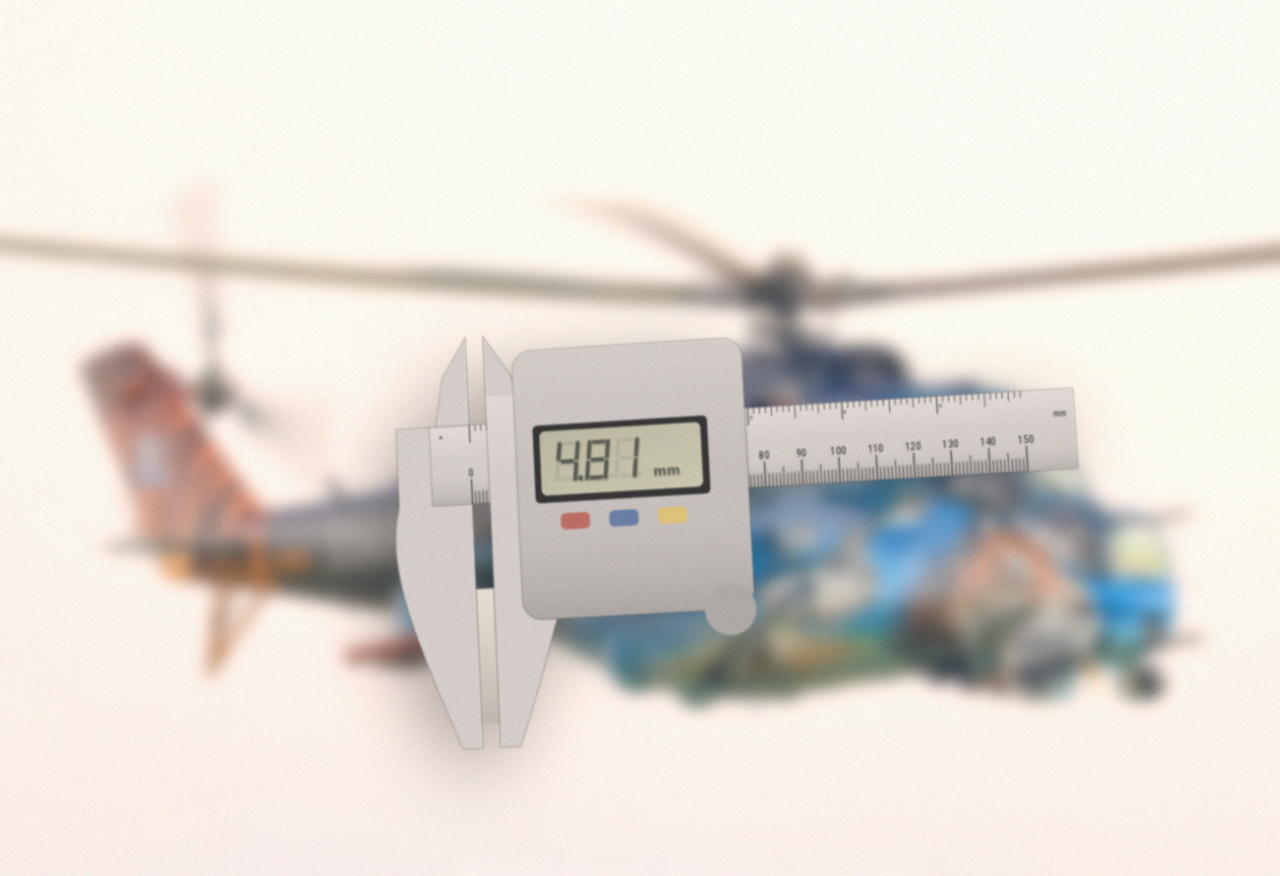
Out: value=4.81 unit=mm
